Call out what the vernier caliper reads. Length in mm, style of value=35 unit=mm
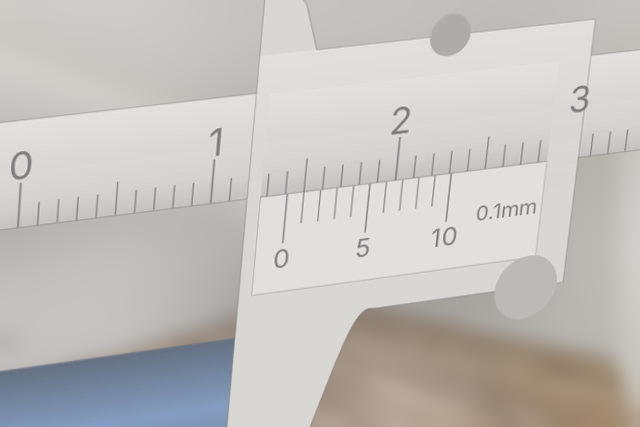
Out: value=14.1 unit=mm
